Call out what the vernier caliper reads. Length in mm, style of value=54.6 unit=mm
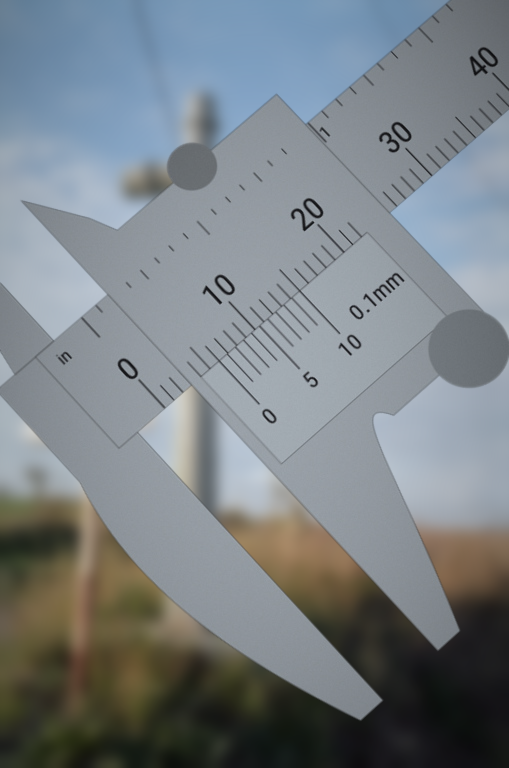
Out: value=6.0 unit=mm
